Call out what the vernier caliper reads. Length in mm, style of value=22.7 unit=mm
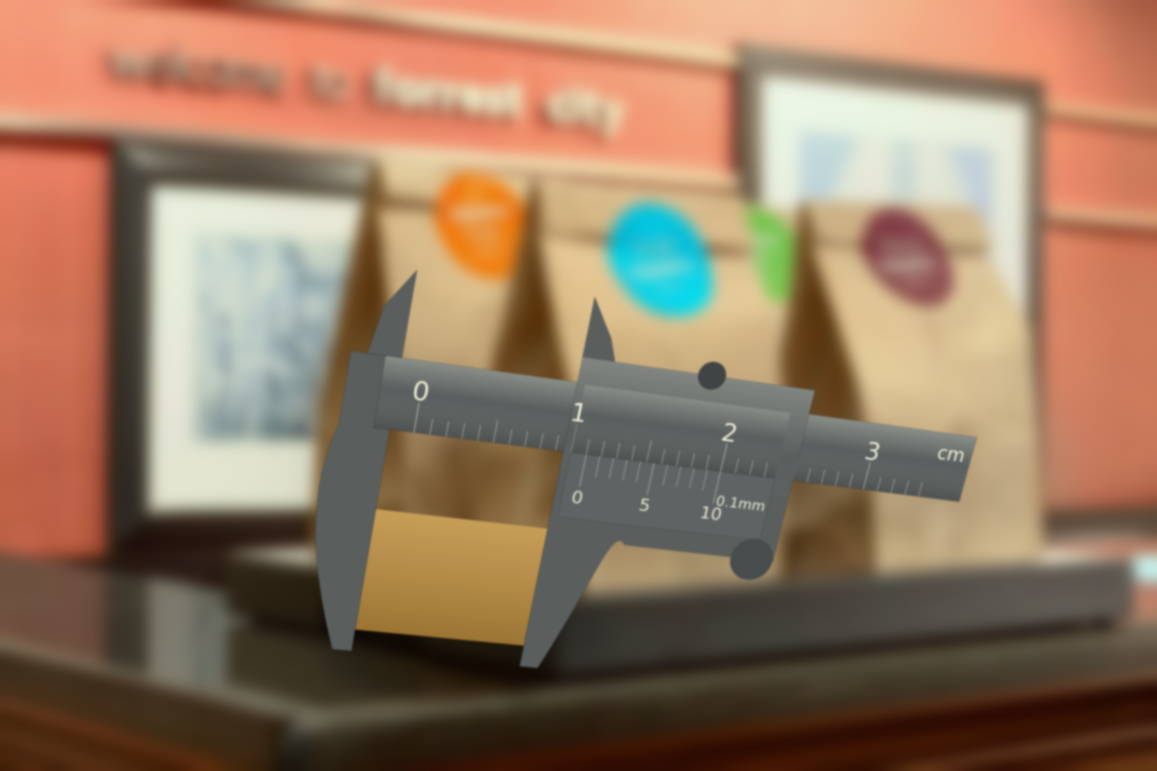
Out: value=11.0 unit=mm
